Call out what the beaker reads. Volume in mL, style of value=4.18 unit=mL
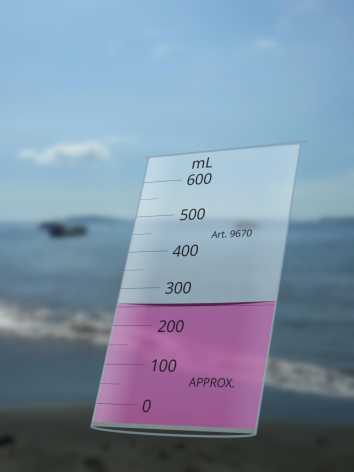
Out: value=250 unit=mL
